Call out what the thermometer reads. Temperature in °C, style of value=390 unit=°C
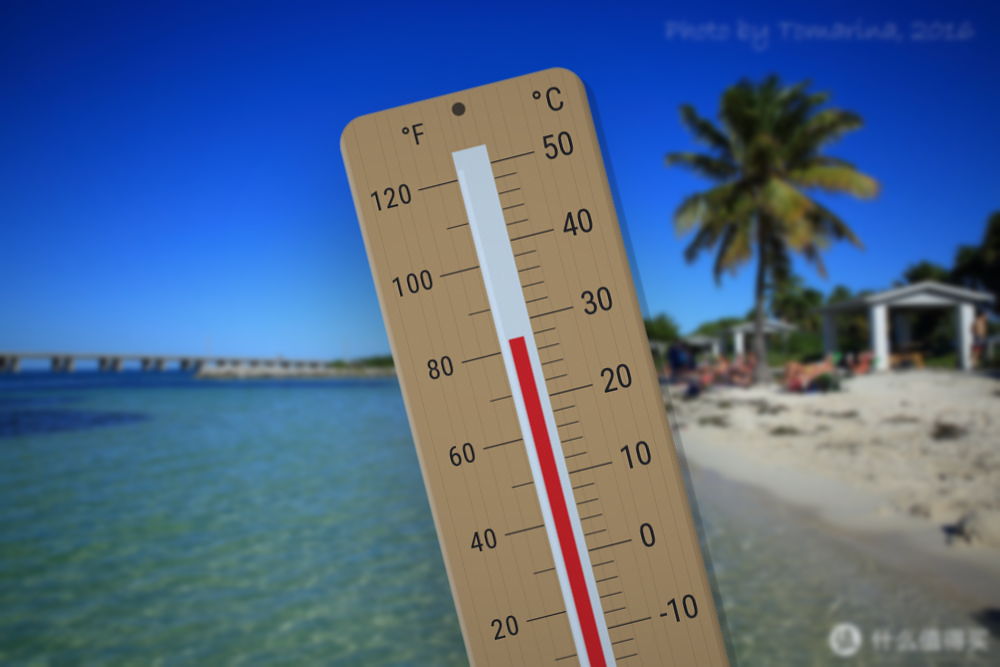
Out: value=28 unit=°C
